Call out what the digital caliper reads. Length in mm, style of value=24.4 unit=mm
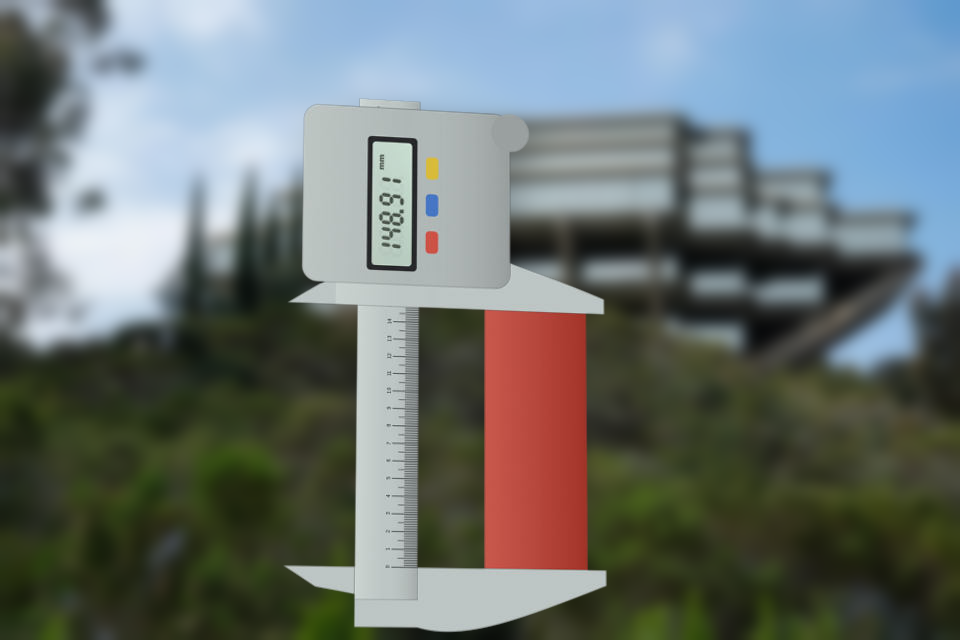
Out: value=148.91 unit=mm
